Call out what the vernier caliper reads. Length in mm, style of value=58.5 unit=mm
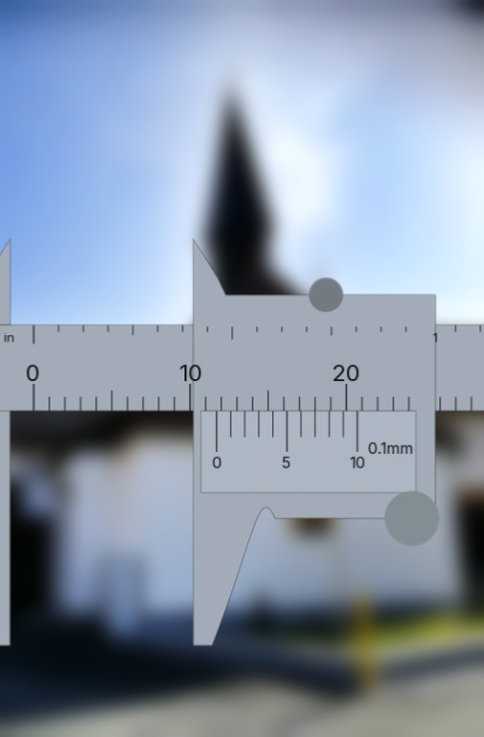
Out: value=11.7 unit=mm
